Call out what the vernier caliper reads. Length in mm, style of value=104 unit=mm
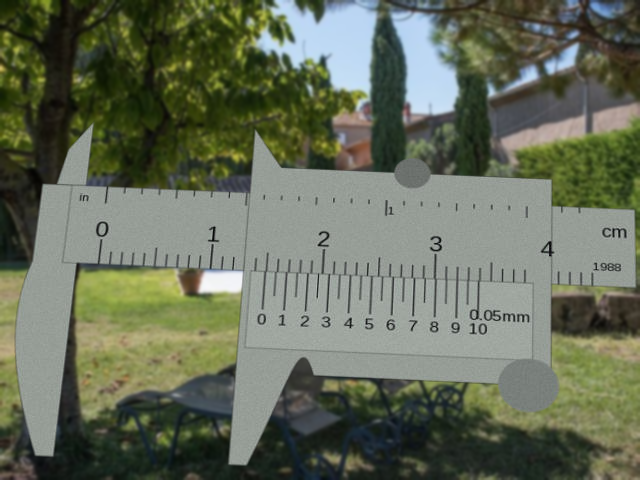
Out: value=14.9 unit=mm
